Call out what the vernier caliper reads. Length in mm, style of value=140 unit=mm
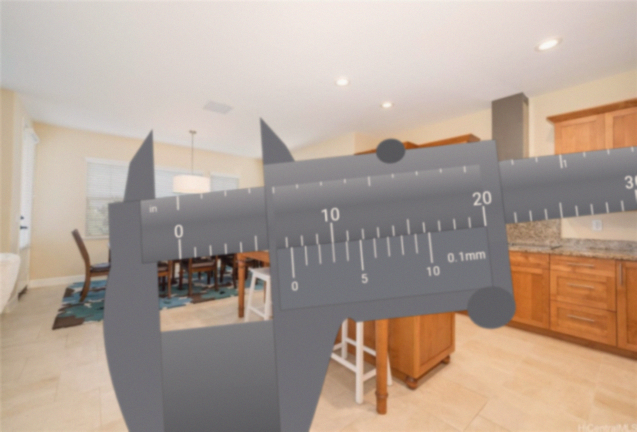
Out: value=7.3 unit=mm
